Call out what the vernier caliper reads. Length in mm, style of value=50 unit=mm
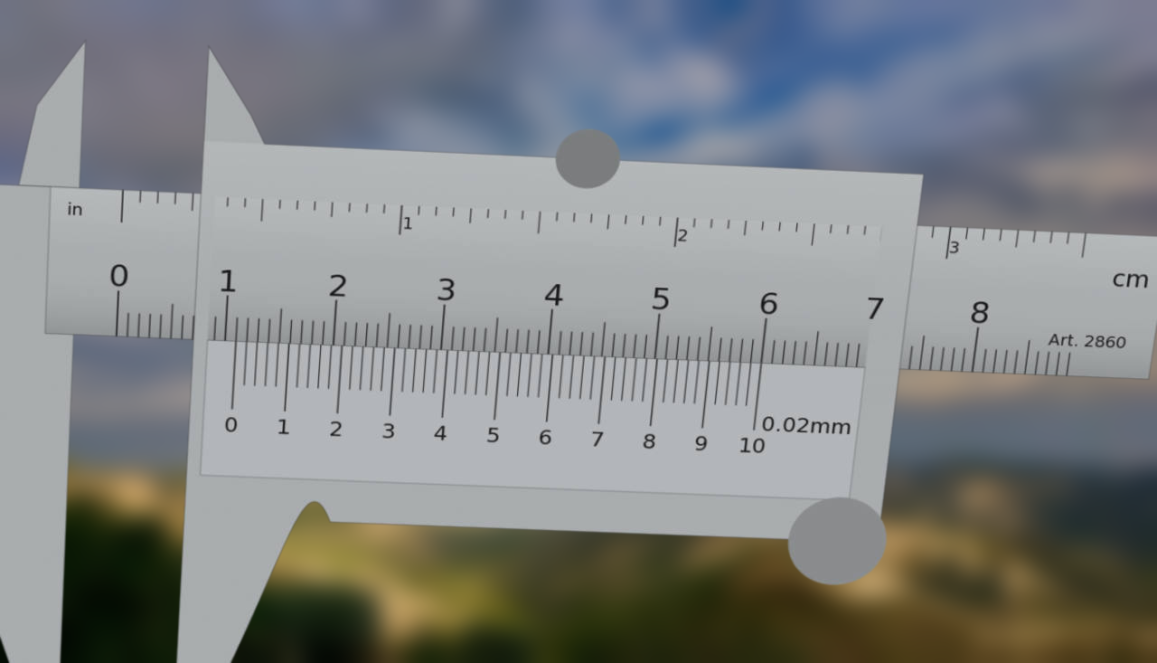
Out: value=11.0 unit=mm
